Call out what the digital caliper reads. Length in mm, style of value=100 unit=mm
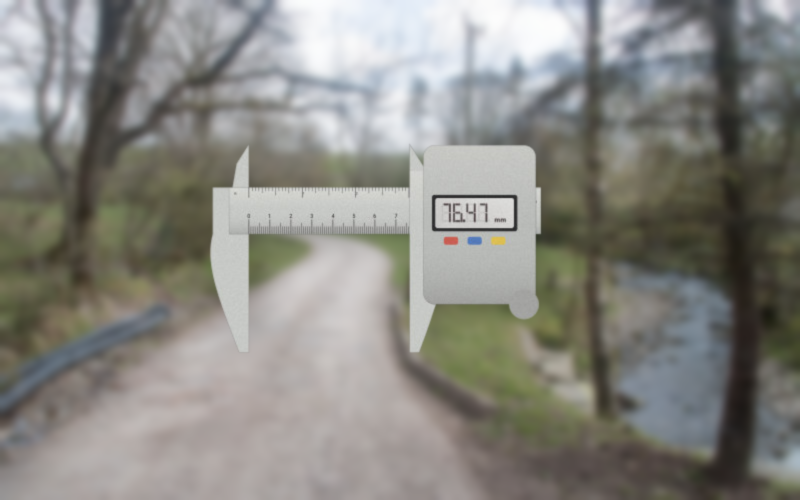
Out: value=76.47 unit=mm
